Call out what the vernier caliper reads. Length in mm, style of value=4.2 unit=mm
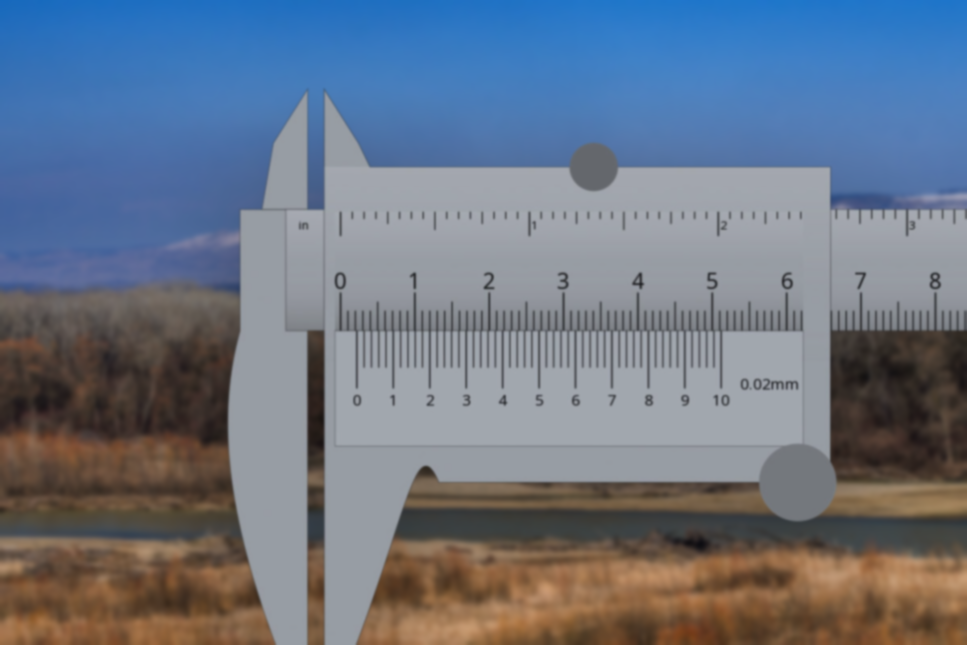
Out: value=2.2 unit=mm
